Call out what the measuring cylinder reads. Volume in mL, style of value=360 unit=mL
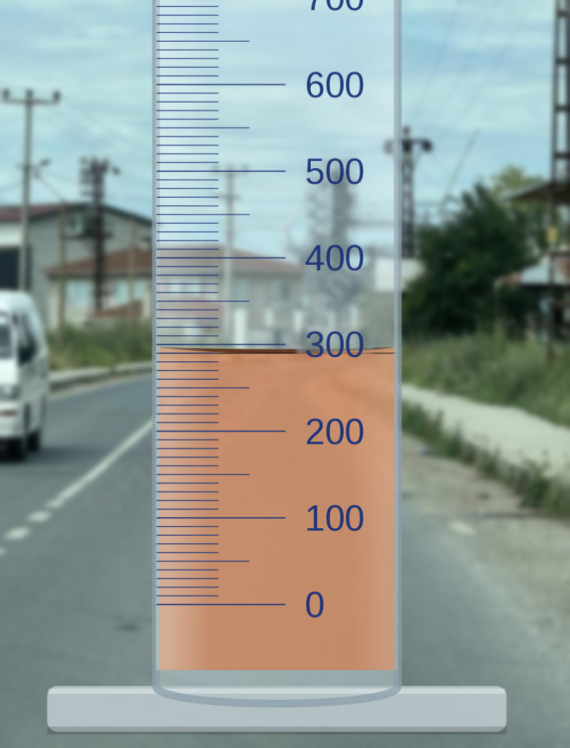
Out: value=290 unit=mL
